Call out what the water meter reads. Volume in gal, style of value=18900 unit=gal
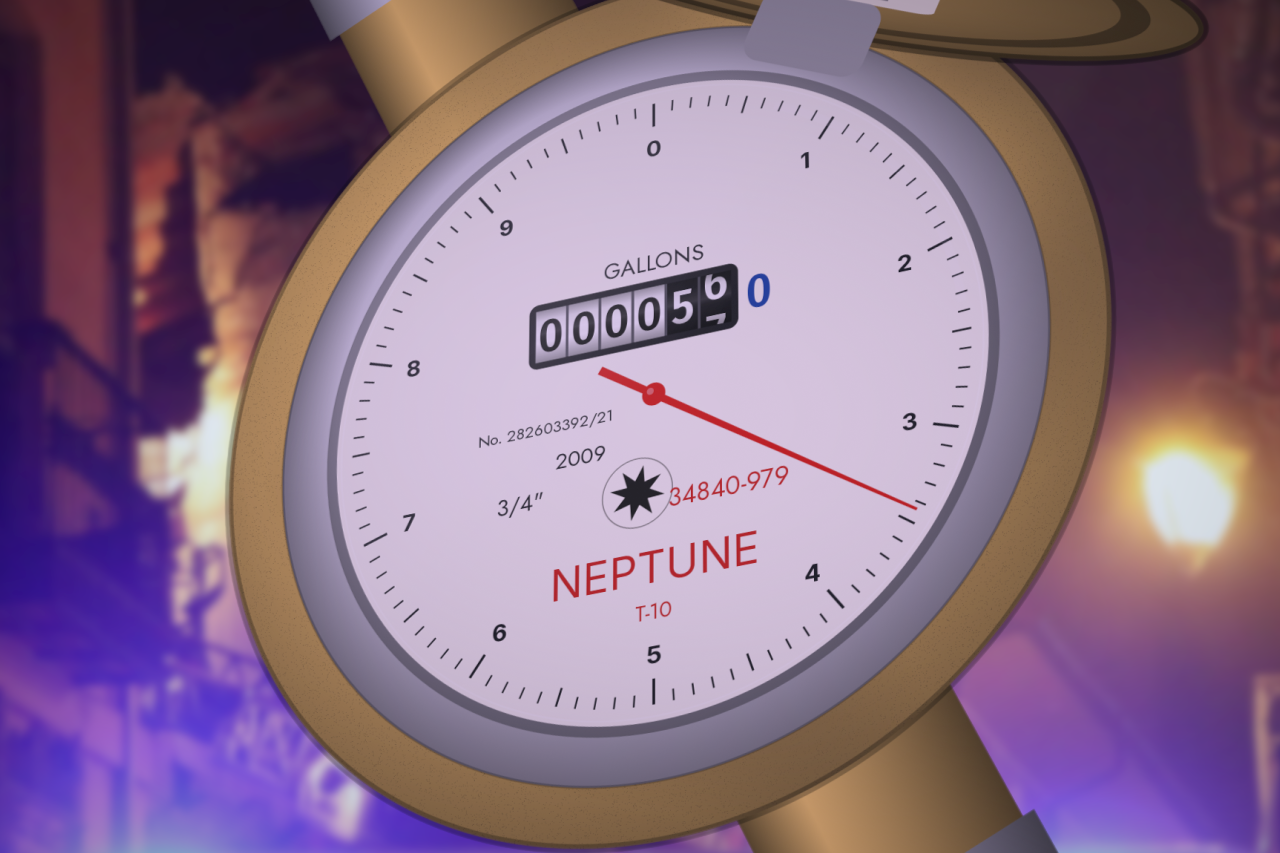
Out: value=563.4 unit=gal
